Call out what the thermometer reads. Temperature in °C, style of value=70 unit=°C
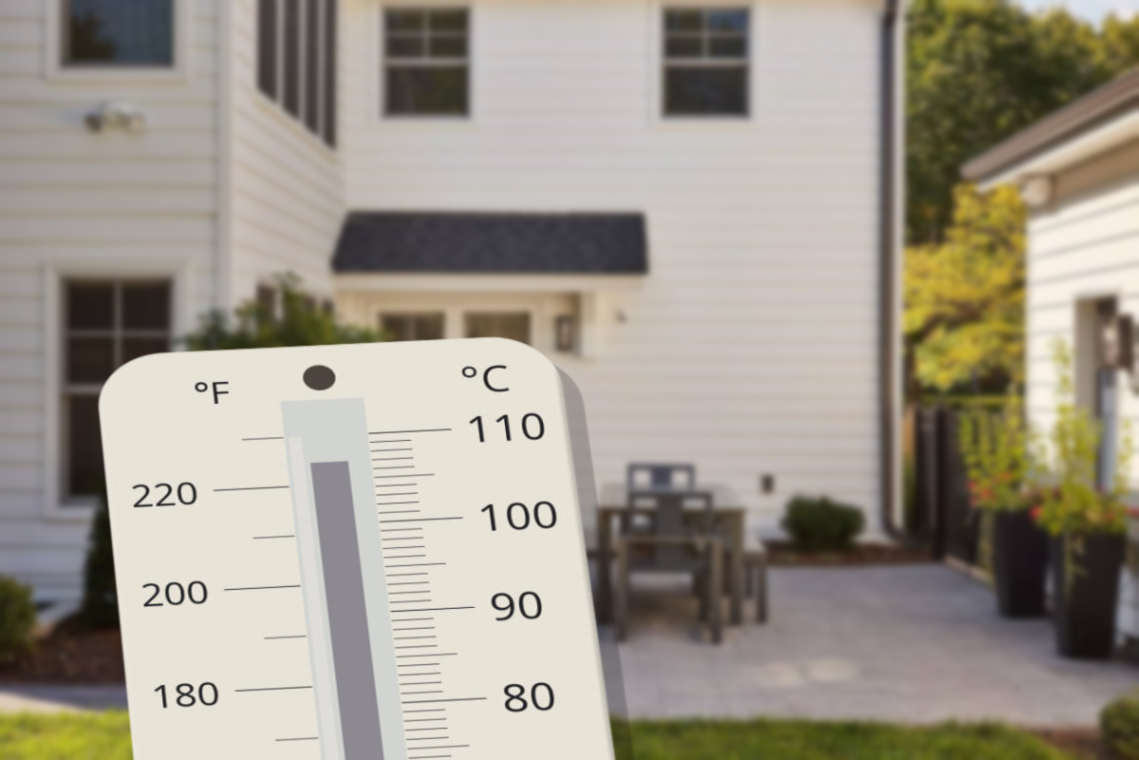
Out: value=107 unit=°C
